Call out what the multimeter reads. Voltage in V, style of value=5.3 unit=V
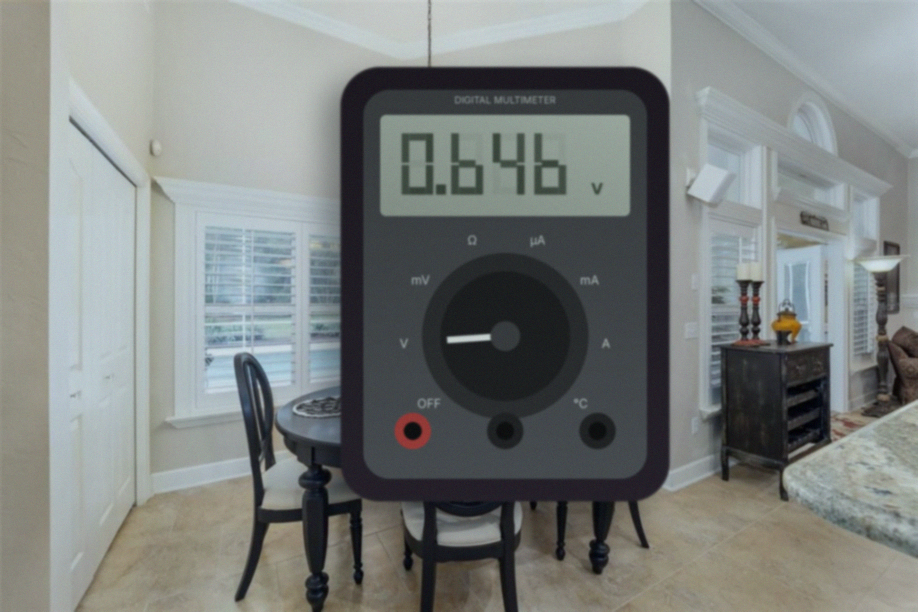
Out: value=0.646 unit=V
